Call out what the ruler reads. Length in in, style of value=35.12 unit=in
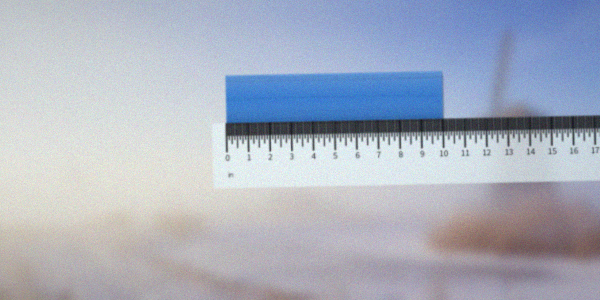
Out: value=10 unit=in
